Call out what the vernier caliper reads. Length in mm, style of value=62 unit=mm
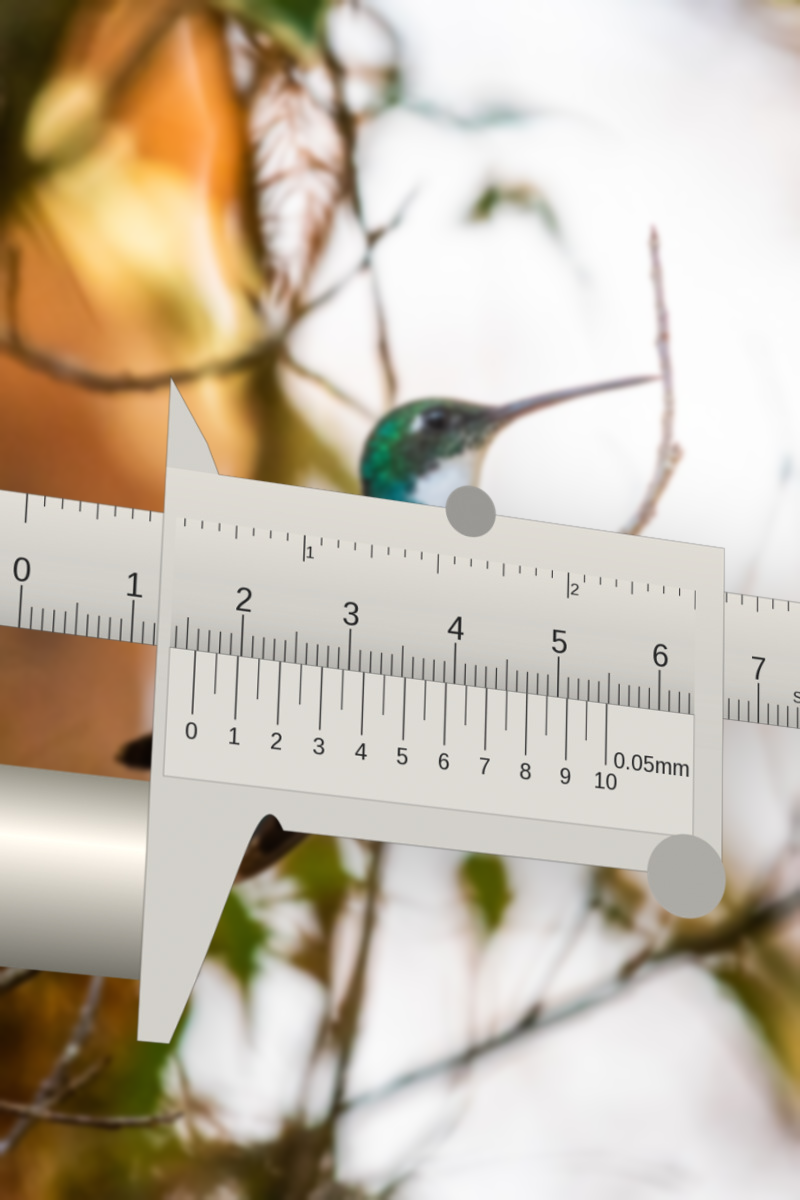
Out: value=15.8 unit=mm
